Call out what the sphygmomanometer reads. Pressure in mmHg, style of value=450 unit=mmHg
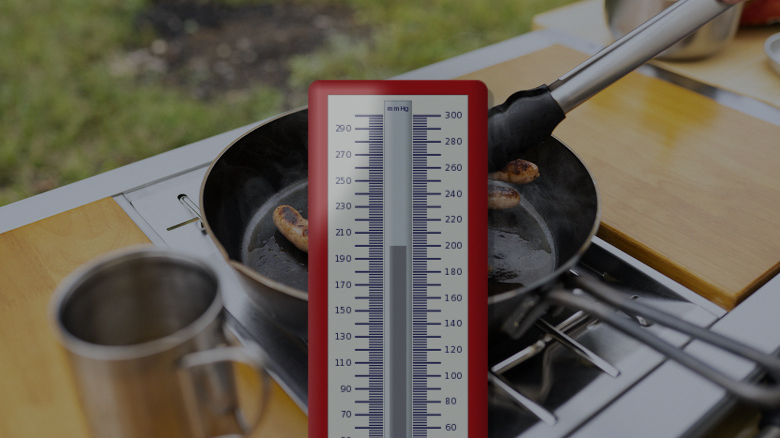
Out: value=200 unit=mmHg
